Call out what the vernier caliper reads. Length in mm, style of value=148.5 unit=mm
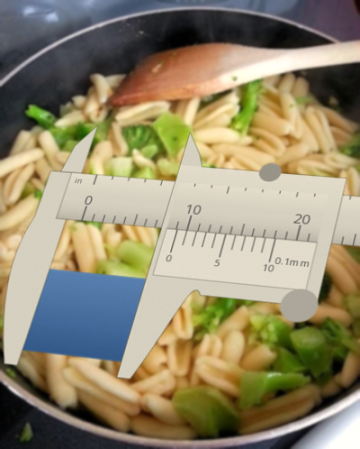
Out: value=9.1 unit=mm
